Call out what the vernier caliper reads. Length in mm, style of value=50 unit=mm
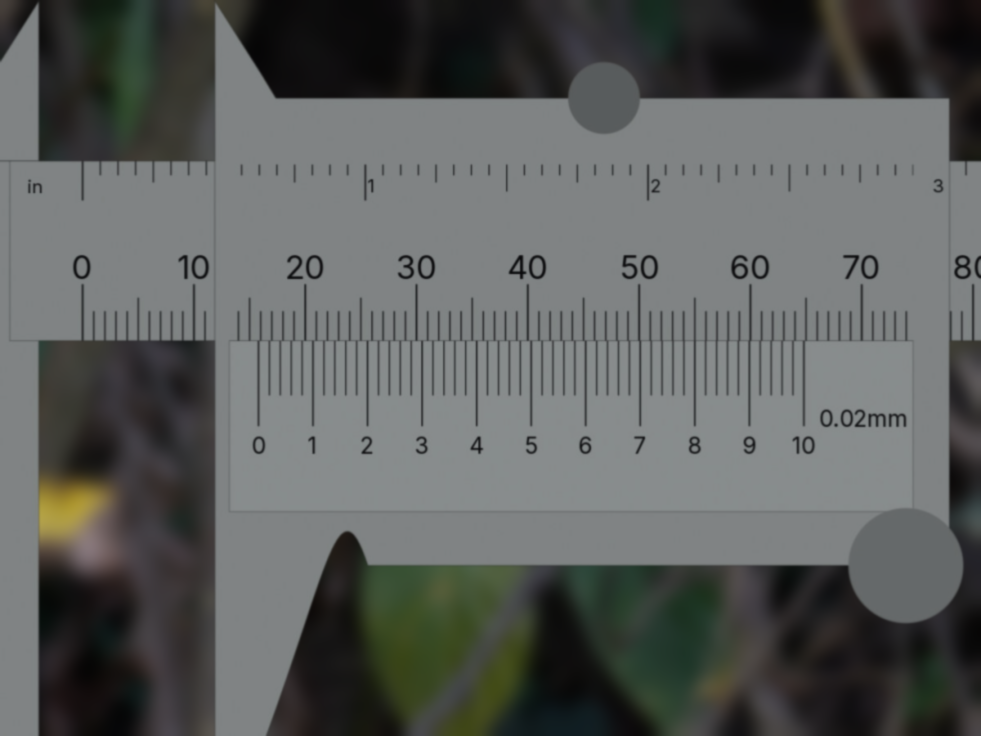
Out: value=15.8 unit=mm
